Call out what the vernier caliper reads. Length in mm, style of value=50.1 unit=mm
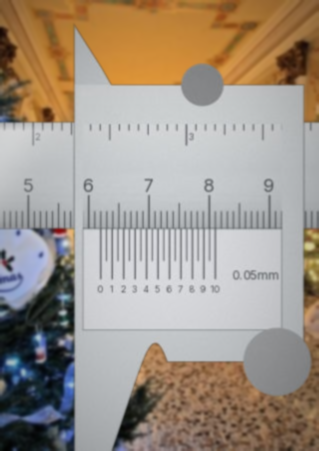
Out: value=62.0 unit=mm
